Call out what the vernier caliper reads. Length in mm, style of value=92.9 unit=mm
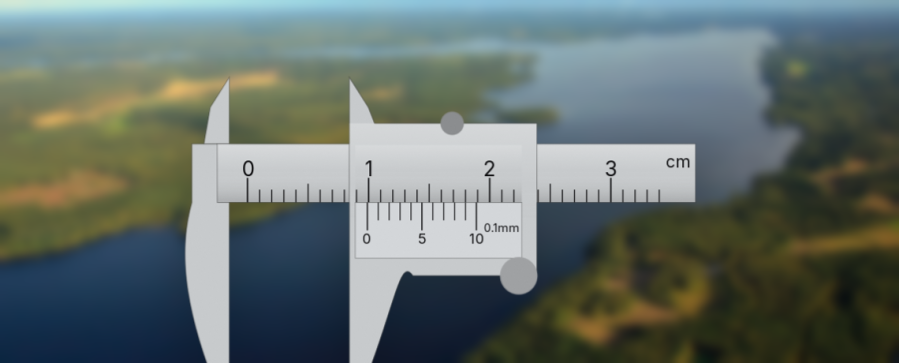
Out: value=9.9 unit=mm
